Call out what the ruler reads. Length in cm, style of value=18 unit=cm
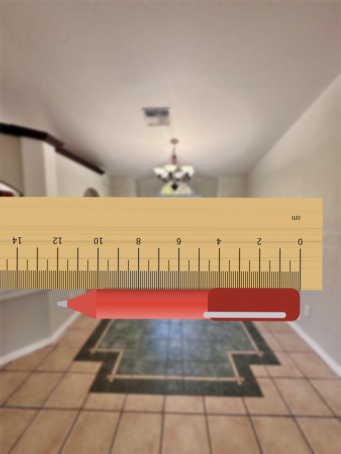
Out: value=12 unit=cm
